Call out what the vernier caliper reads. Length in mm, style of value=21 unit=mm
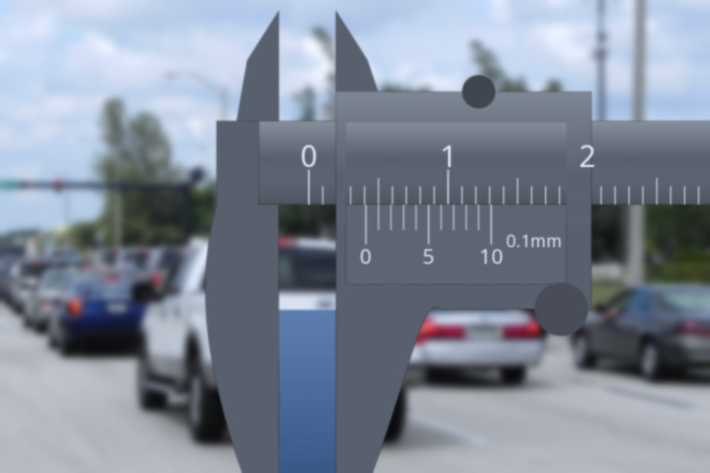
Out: value=4.1 unit=mm
